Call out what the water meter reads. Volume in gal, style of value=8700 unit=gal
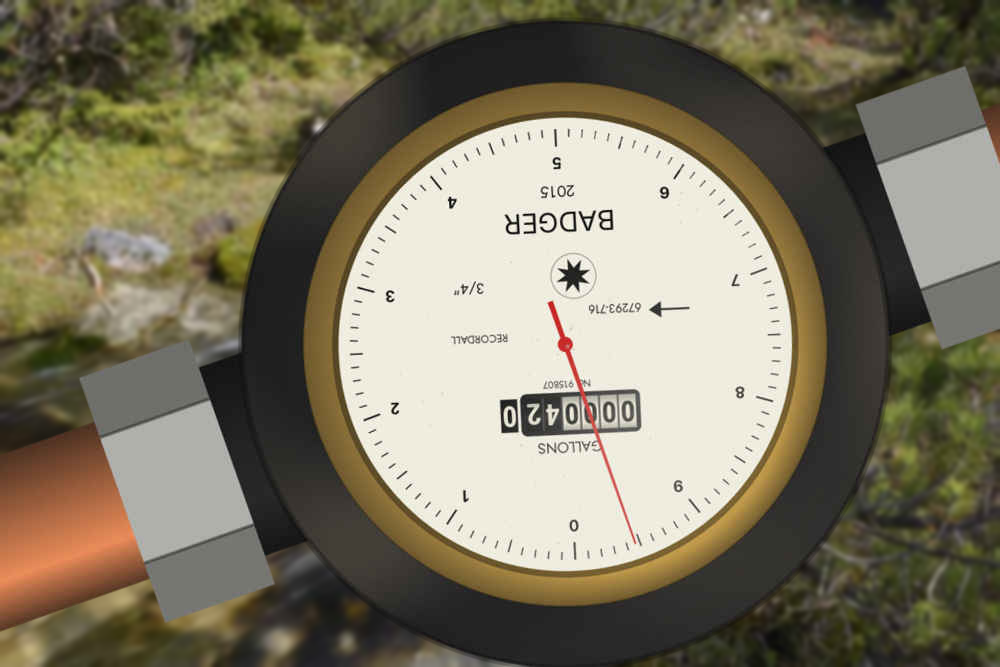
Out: value=419.5 unit=gal
